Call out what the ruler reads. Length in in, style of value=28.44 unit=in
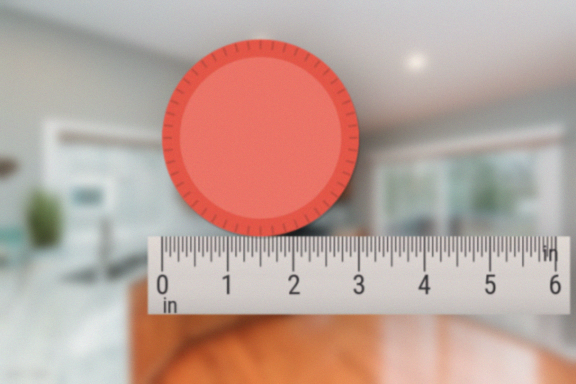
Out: value=3 unit=in
